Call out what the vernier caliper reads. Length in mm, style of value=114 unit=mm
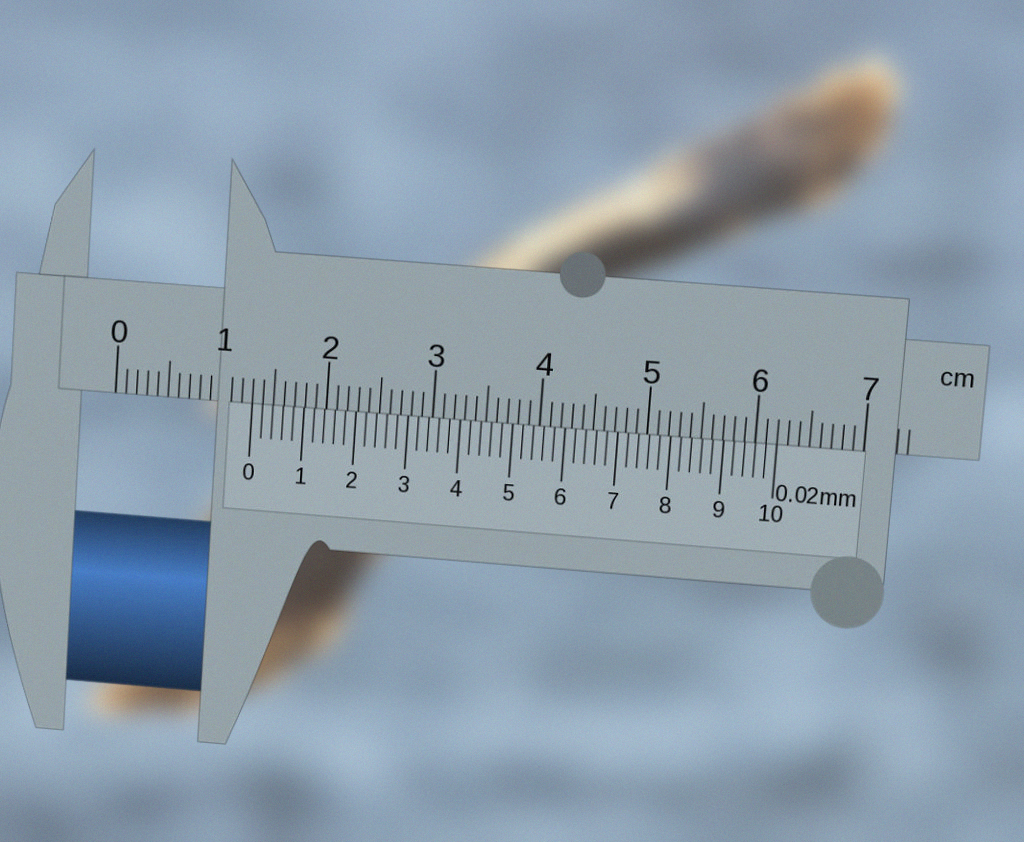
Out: value=13.0 unit=mm
